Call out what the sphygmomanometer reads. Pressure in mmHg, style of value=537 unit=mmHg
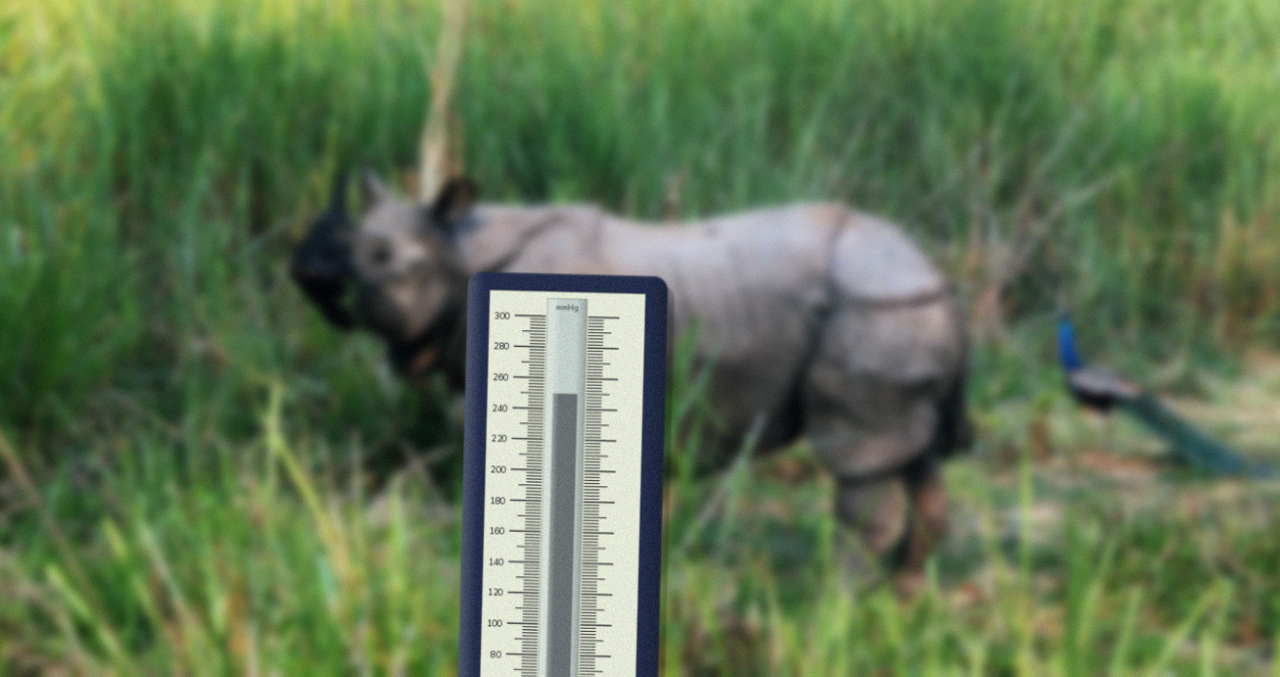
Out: value=250 unit=mmHg
